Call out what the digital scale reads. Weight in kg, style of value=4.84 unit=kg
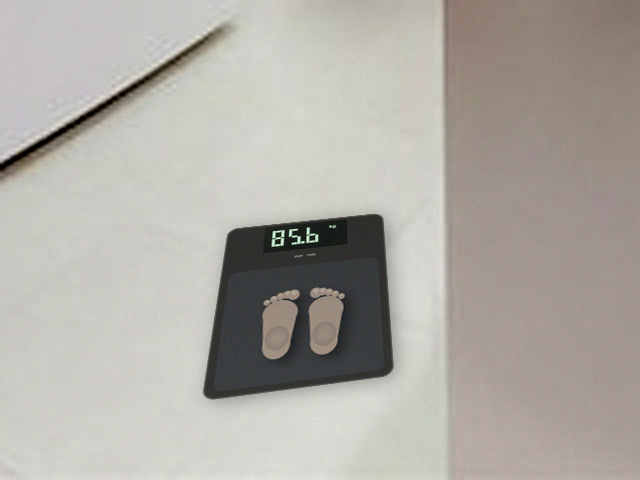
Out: value=85.6 unit=kg
